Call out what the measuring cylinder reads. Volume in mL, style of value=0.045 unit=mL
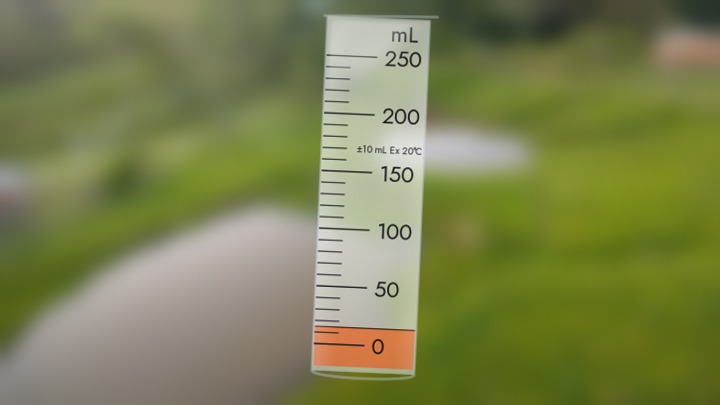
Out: value=15 unit=mL
